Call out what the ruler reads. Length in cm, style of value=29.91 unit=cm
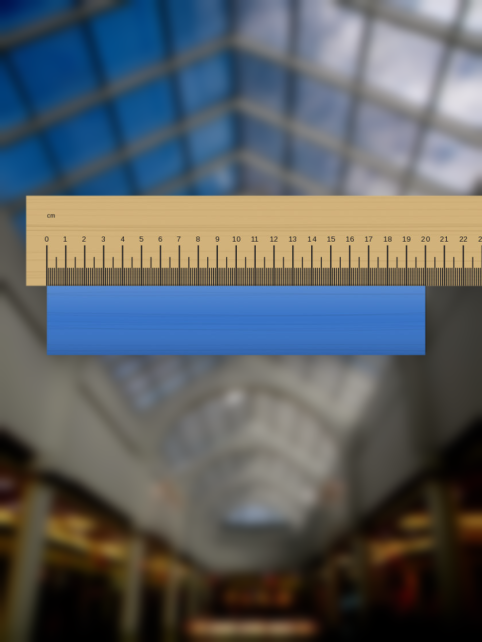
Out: value=20 unit=cm
